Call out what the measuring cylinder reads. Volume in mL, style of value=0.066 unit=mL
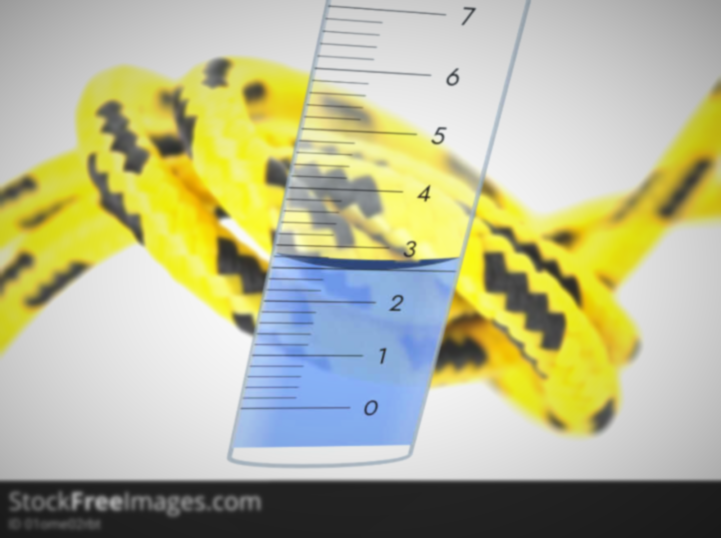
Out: value=2.6 unit=mL
